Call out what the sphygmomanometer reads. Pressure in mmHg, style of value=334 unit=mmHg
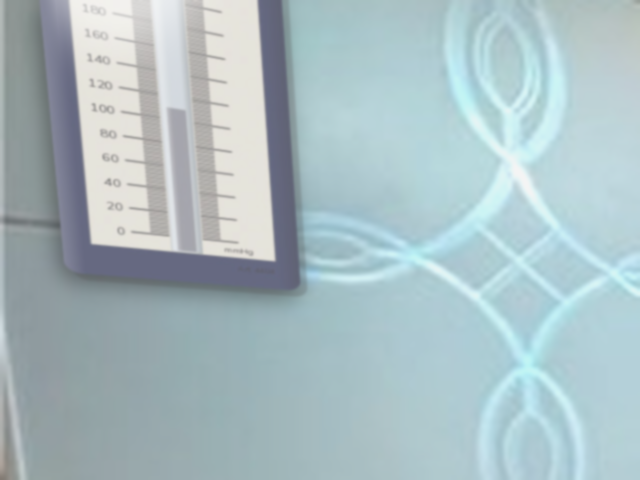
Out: value=110 unit=mmHg
